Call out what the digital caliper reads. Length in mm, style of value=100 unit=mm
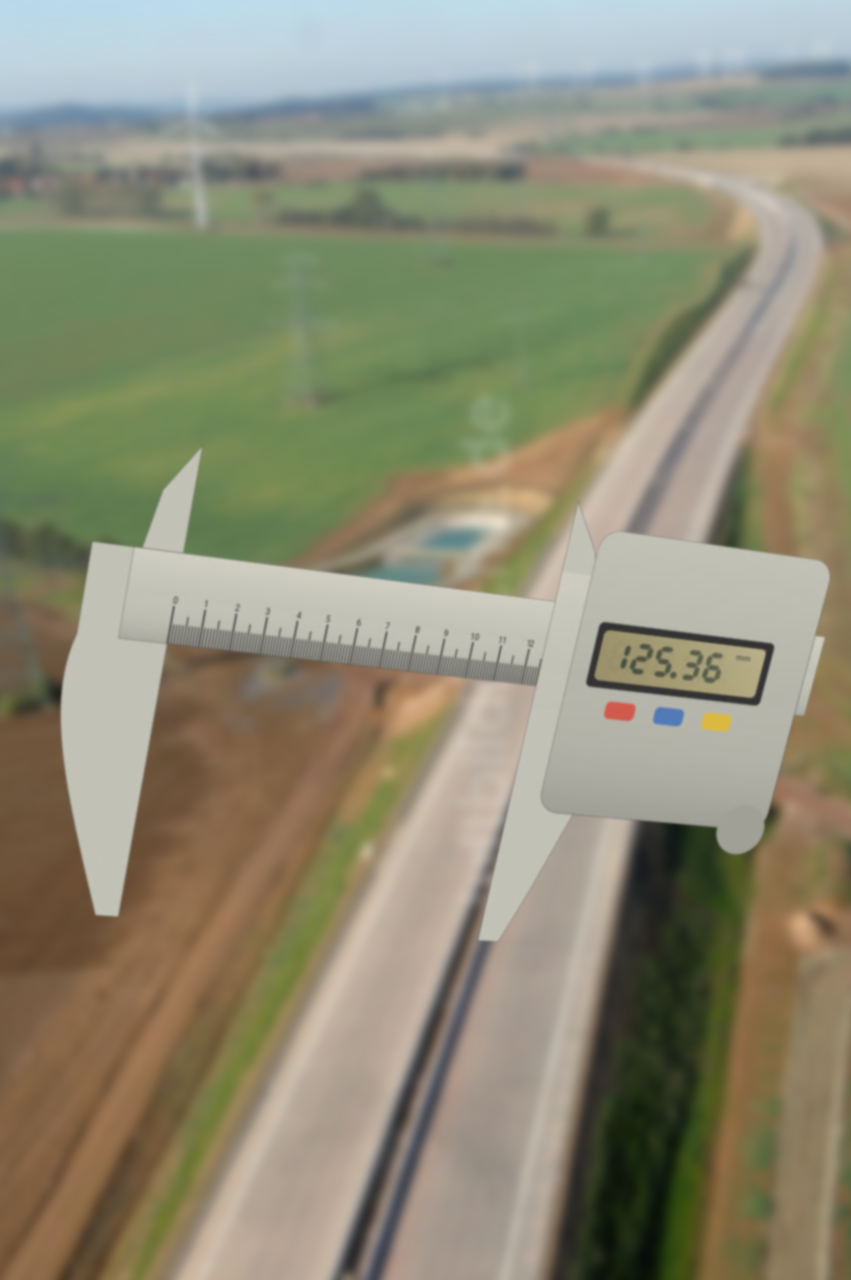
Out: value=125.36 unit=mm
